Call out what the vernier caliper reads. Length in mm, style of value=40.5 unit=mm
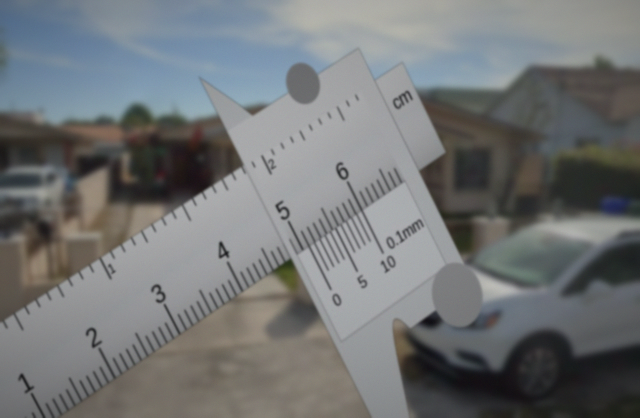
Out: value=51.0 unit=mm
